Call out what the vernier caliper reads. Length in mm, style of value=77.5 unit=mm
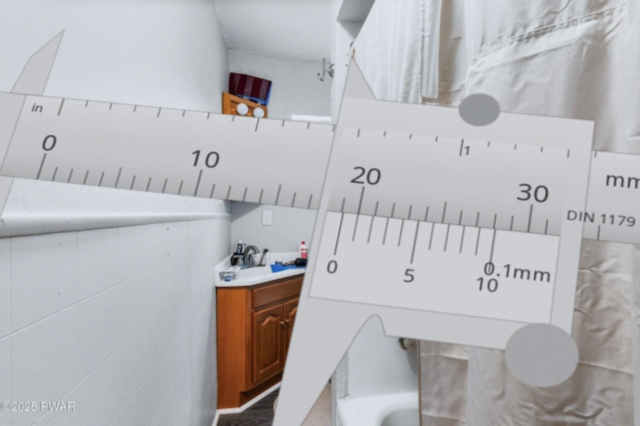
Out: value=19.1 unit=mm
